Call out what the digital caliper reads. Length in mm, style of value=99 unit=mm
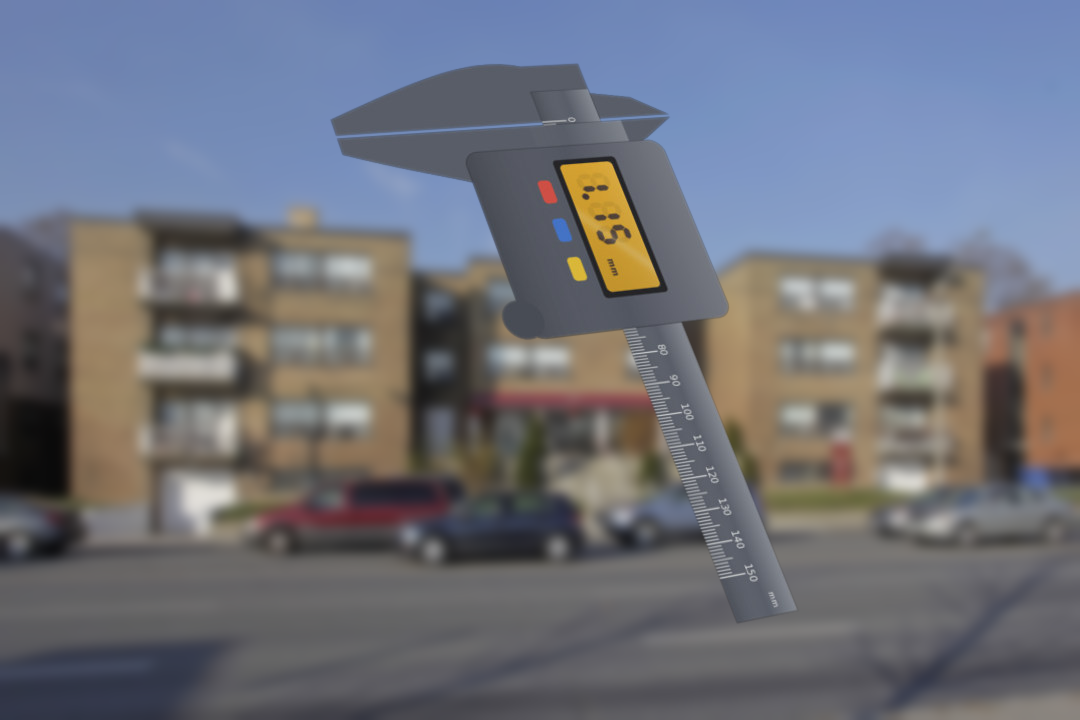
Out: value=1.15 unit=mm
